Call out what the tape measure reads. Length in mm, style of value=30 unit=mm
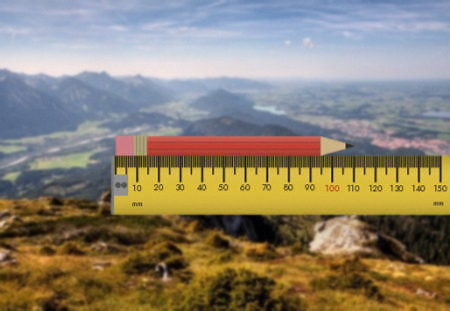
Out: value=110 unit=mm
